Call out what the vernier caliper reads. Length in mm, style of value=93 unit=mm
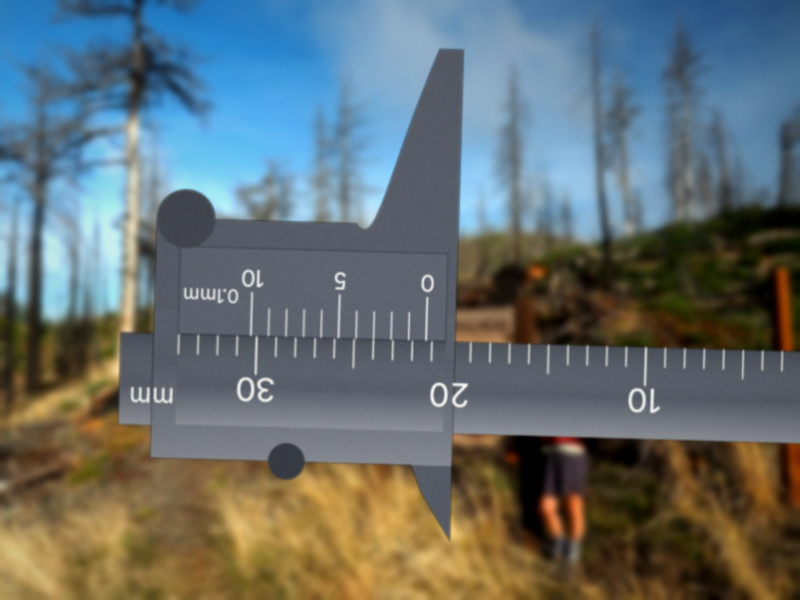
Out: value=21.3 unit=mm
